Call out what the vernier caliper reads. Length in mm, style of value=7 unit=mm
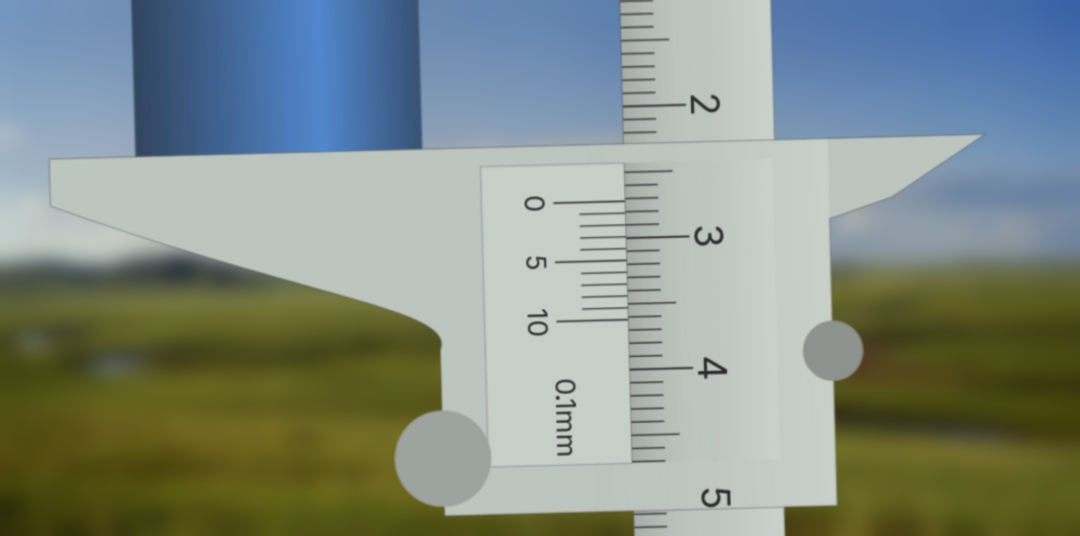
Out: value=27.2 unit=mm
